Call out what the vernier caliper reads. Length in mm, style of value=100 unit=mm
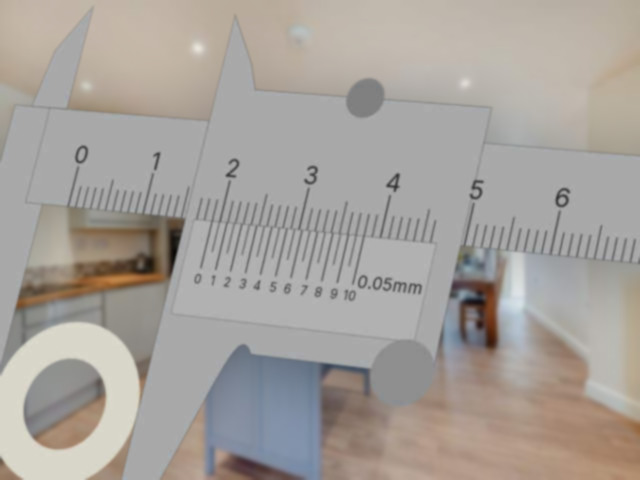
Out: value=19.0 unit=mm
